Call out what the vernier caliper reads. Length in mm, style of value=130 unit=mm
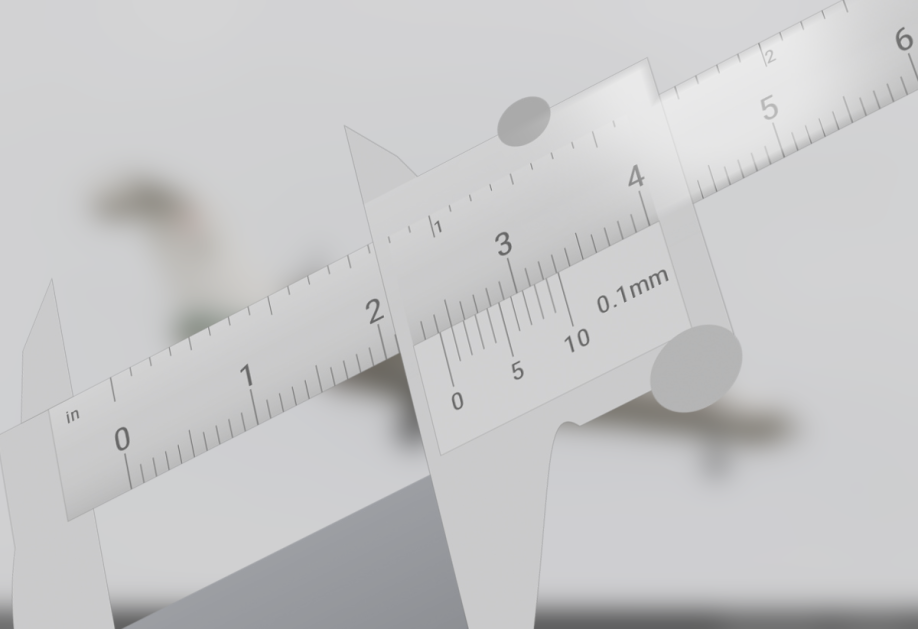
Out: value=24.1 unit=mm
